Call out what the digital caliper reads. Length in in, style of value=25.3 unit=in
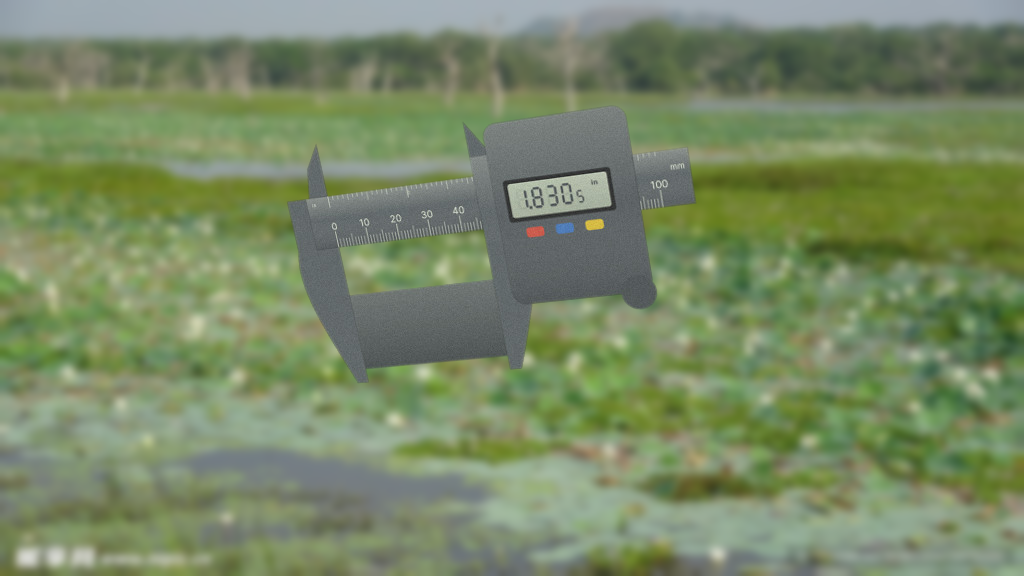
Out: value=1.8305 unit=in
